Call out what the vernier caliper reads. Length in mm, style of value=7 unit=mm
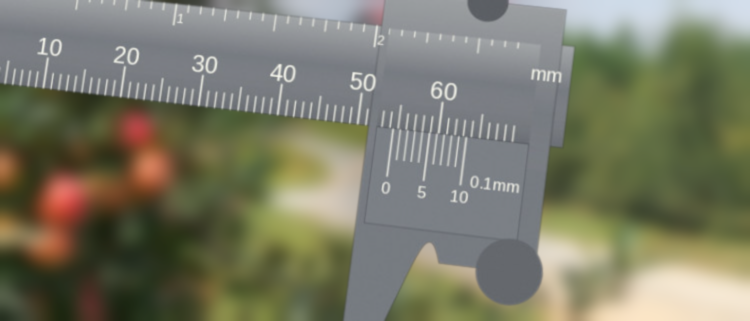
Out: value=54.4 unit=mm
